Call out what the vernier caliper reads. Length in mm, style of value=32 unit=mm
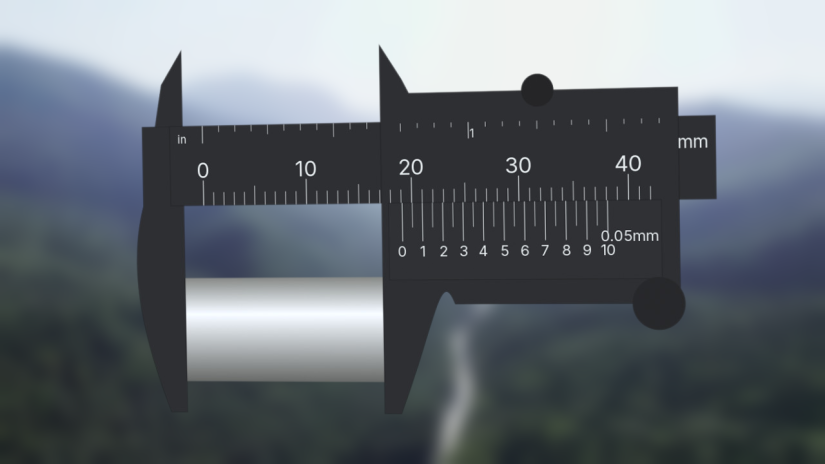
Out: value=19.1 unit=mm
